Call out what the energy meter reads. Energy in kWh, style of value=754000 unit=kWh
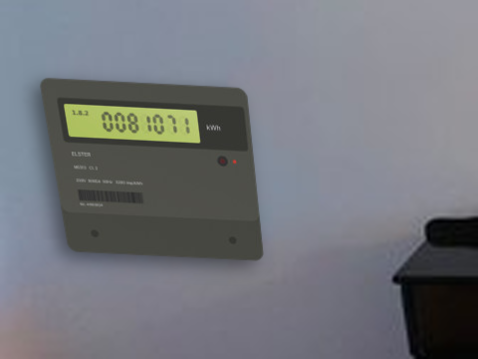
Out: value=81071 unit=kWh
